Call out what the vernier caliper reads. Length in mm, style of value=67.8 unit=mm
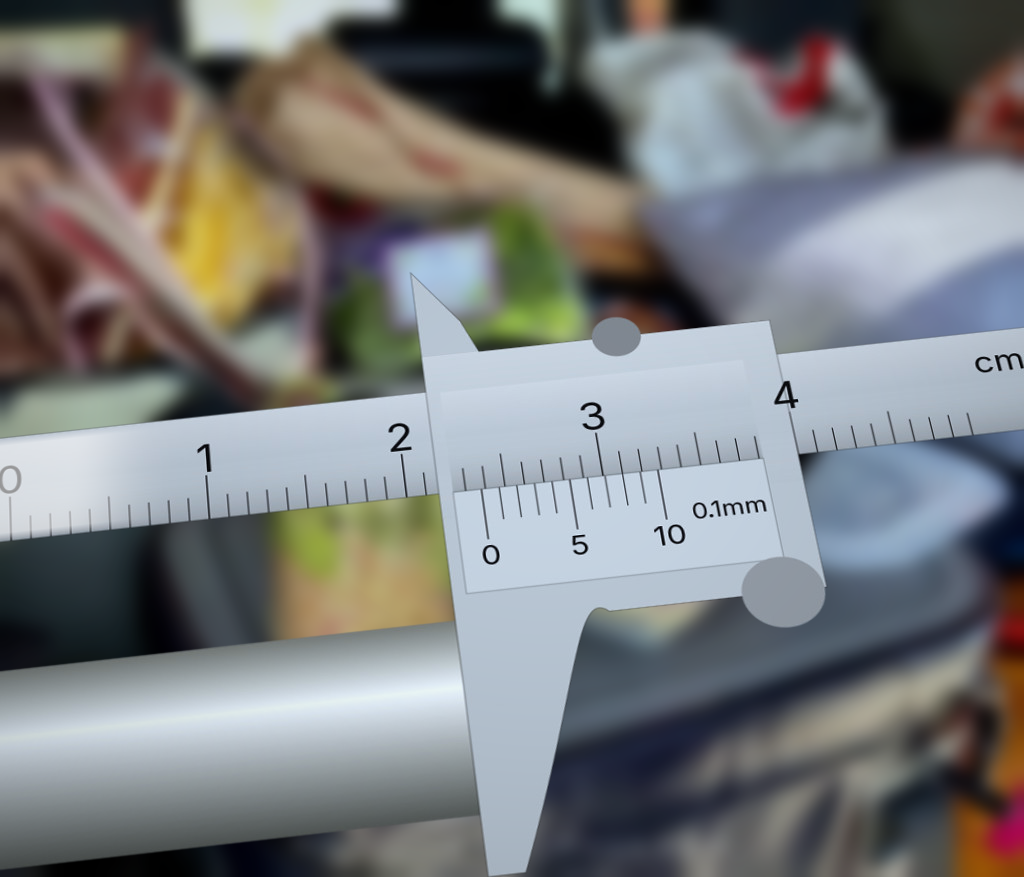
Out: value=23.8 unit=mm
